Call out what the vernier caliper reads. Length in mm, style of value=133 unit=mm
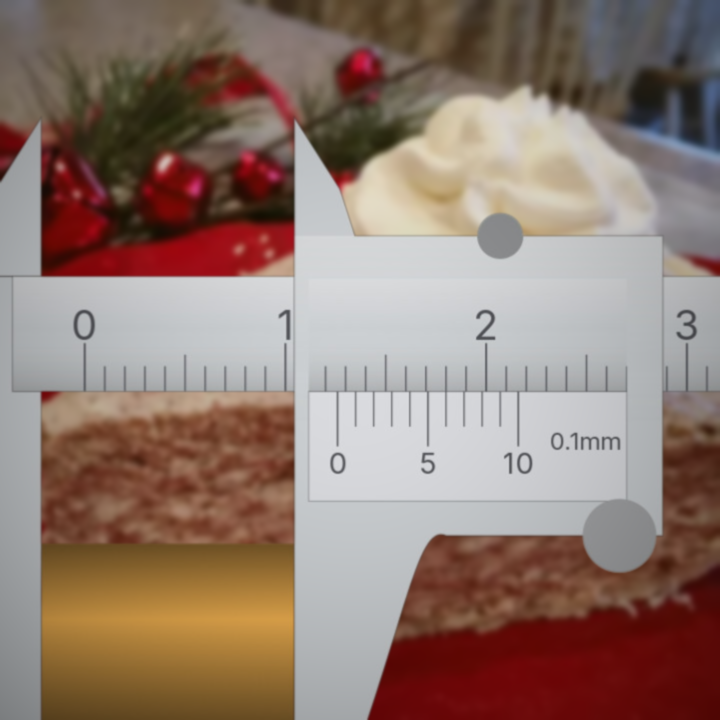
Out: value=12.6 unit=mm
